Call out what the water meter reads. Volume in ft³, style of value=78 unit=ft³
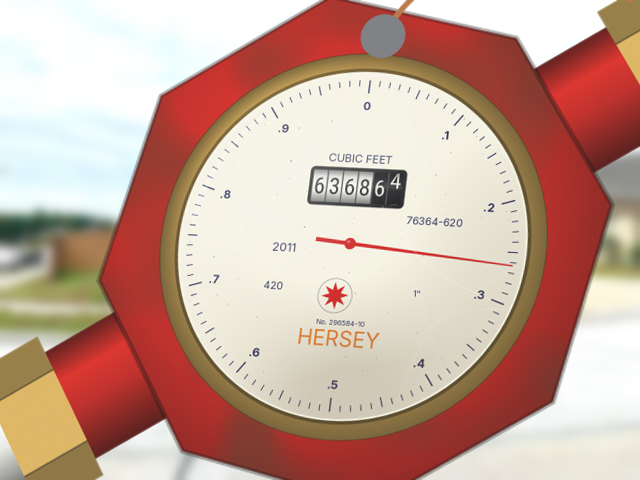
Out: value=636864.26 unit=ft³
